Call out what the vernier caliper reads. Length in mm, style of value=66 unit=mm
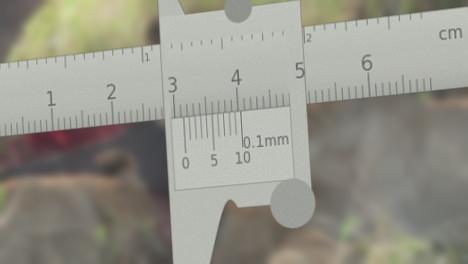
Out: value=31.4 unit=mm
